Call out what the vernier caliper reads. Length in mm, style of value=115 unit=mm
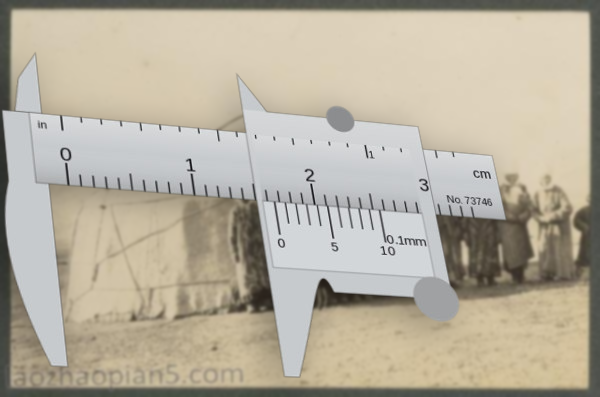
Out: value=16.6 unit=mm
